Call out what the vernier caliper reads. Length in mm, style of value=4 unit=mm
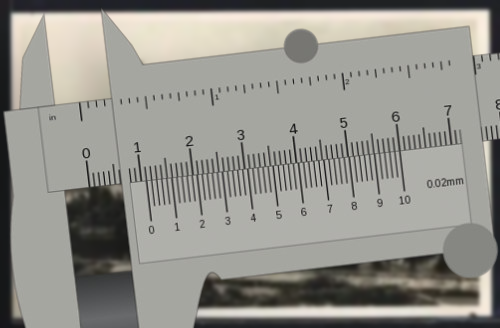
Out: value=11.0 unit=mm
